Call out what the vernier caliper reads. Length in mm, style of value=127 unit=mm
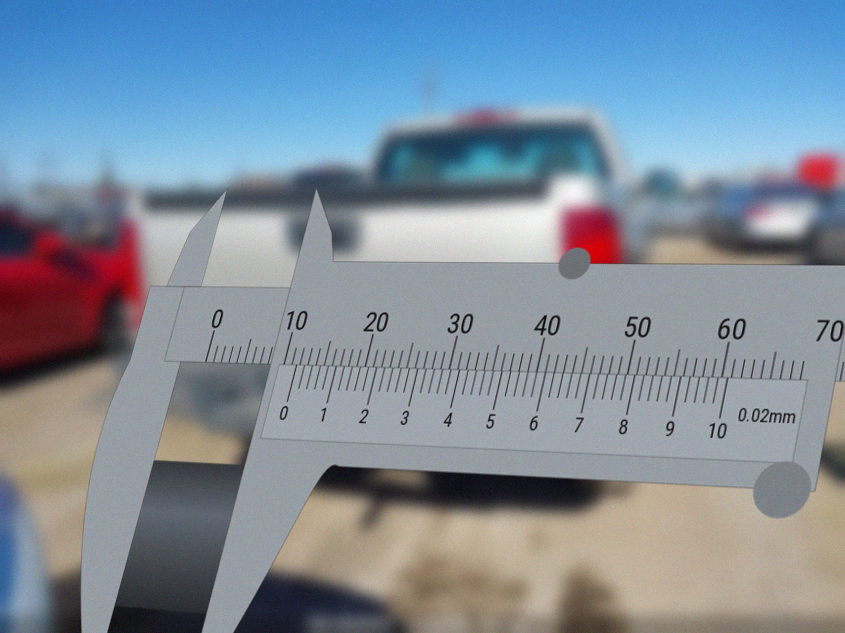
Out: value=11.6 unit=mm
